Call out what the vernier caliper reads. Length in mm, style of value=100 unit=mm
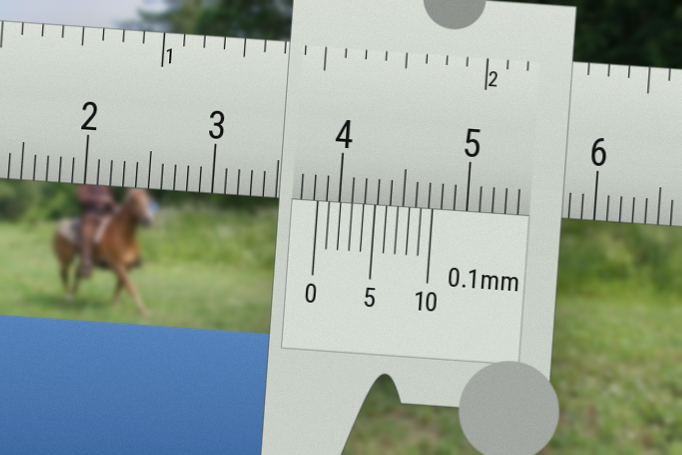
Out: value=38.3 unit=mm
